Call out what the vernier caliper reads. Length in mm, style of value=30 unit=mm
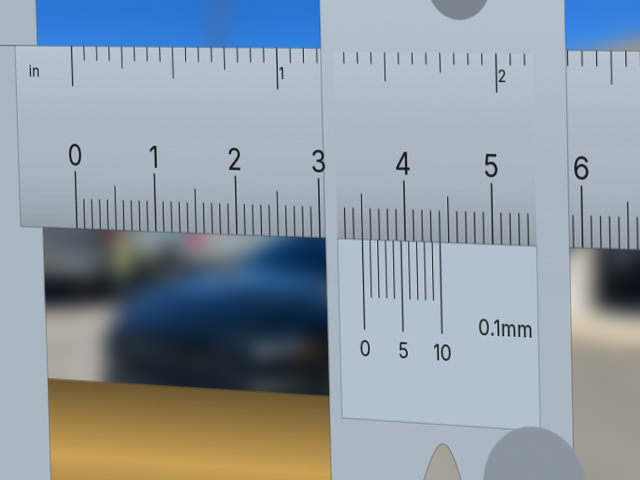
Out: value=35.0 unit=mm
